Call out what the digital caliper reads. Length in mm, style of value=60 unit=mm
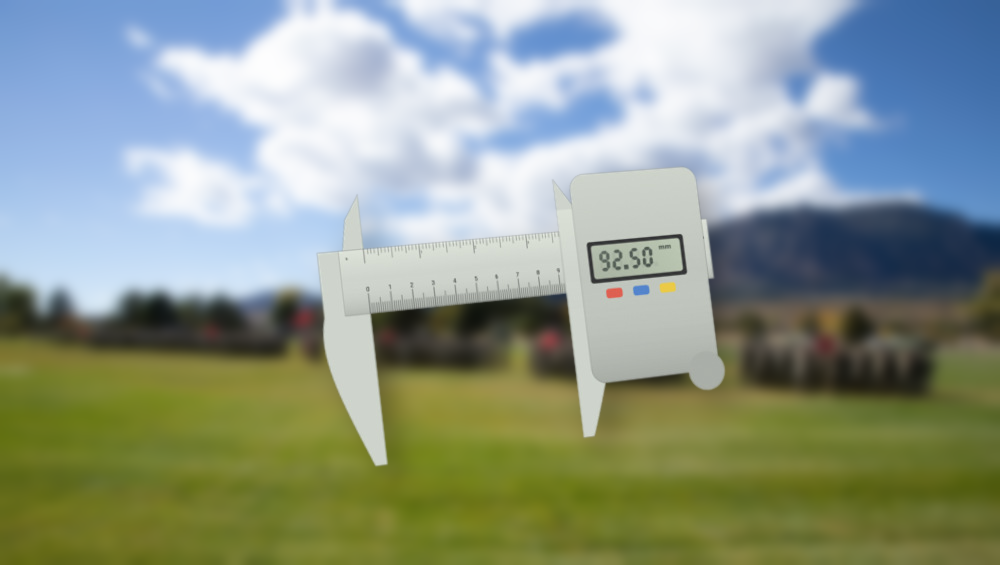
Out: value=92.50 unit=mm
